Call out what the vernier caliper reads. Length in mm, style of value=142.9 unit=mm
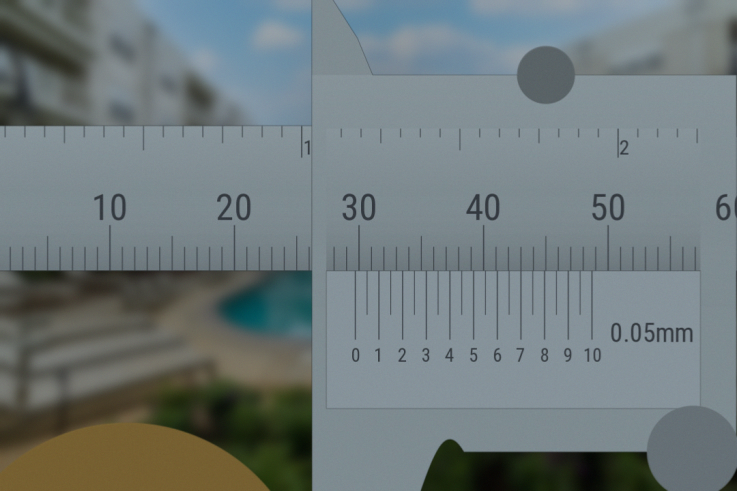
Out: value=29.7 unit=mm
